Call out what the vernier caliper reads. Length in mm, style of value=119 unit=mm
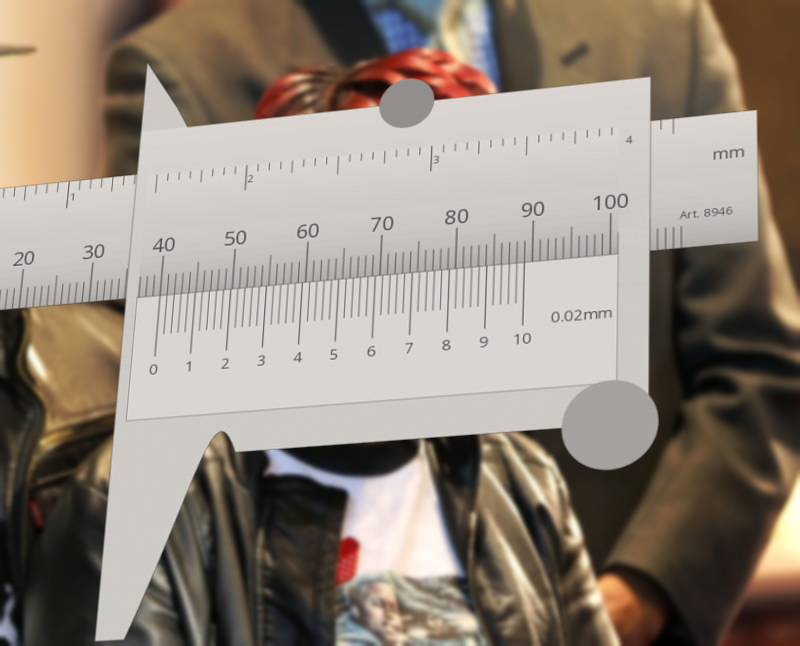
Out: value=40.0 unit=mm
